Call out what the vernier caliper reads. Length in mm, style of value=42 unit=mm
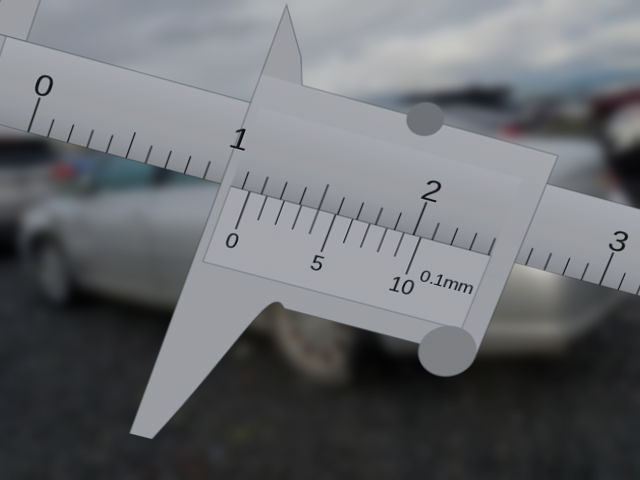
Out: value=11.4 unit=mm
